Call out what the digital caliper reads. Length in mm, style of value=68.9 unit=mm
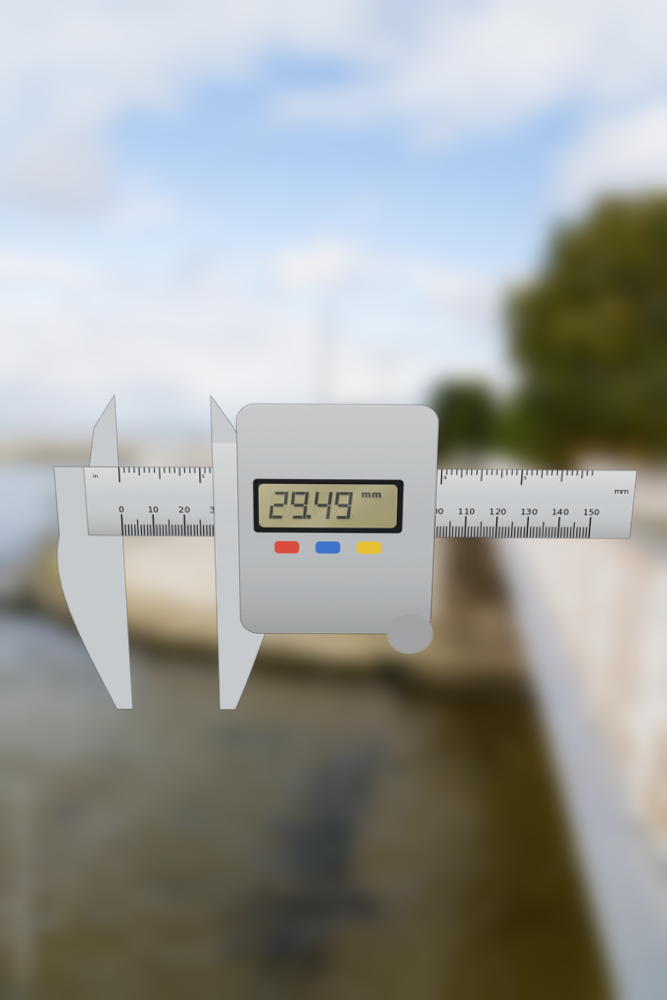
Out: value=29.49 unit=mm
